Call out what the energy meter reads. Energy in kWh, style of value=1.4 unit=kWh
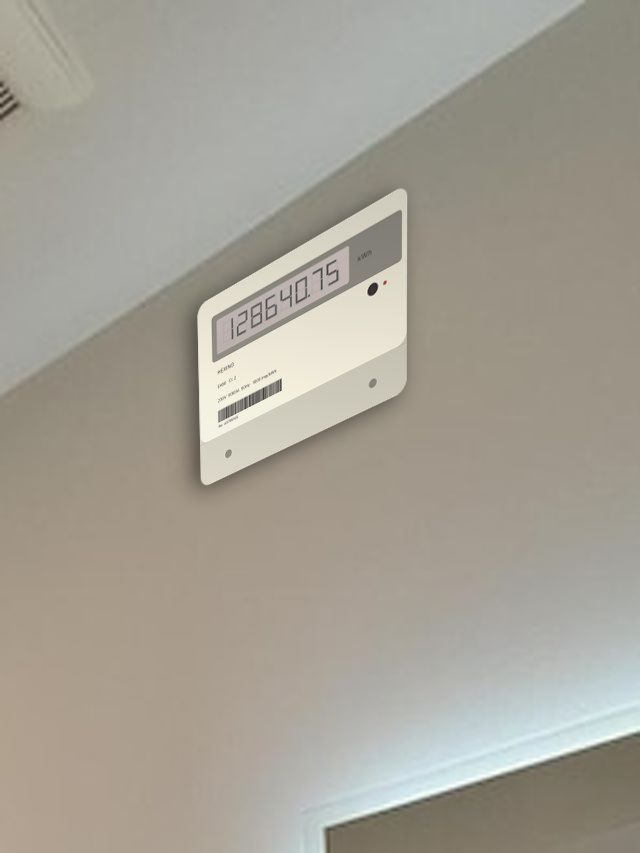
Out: value=128640.75 unit=kWh
